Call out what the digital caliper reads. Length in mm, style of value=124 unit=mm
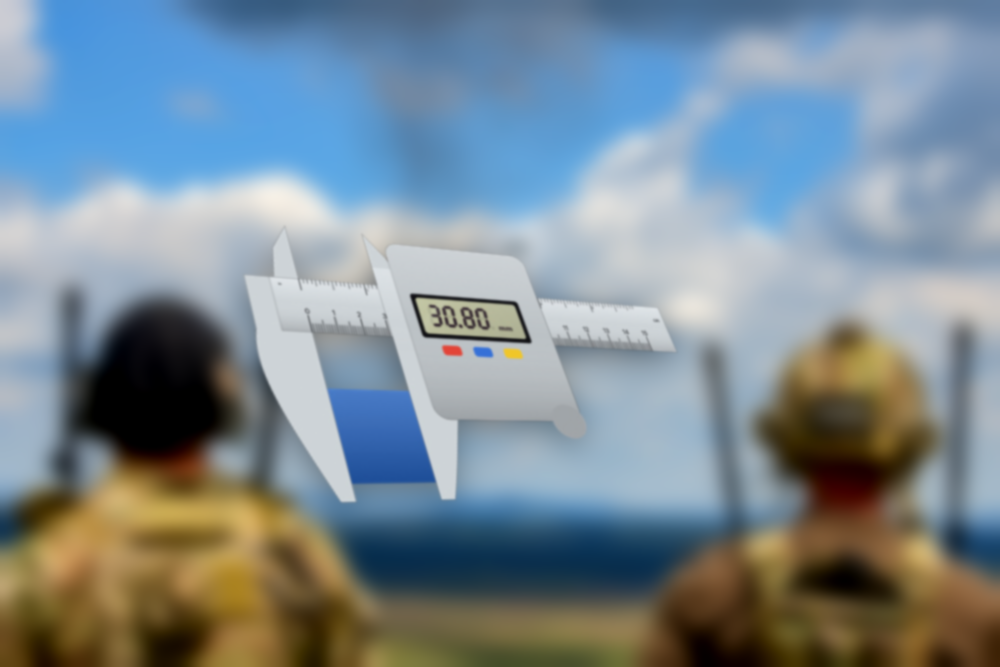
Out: value=30.80 unit=mm
